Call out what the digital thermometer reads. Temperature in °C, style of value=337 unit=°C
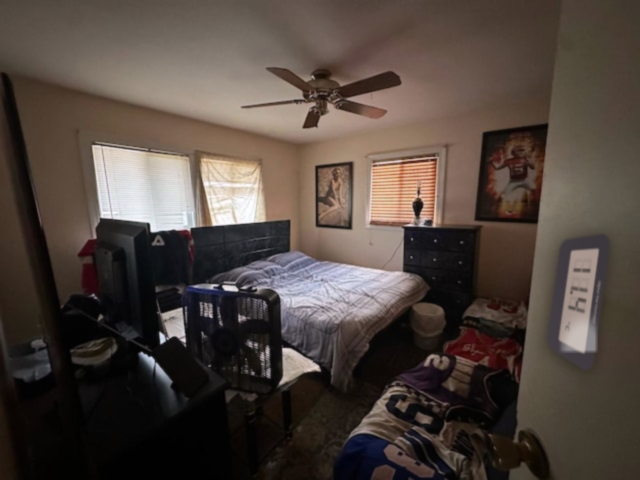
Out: value=11.4 unit=°C
